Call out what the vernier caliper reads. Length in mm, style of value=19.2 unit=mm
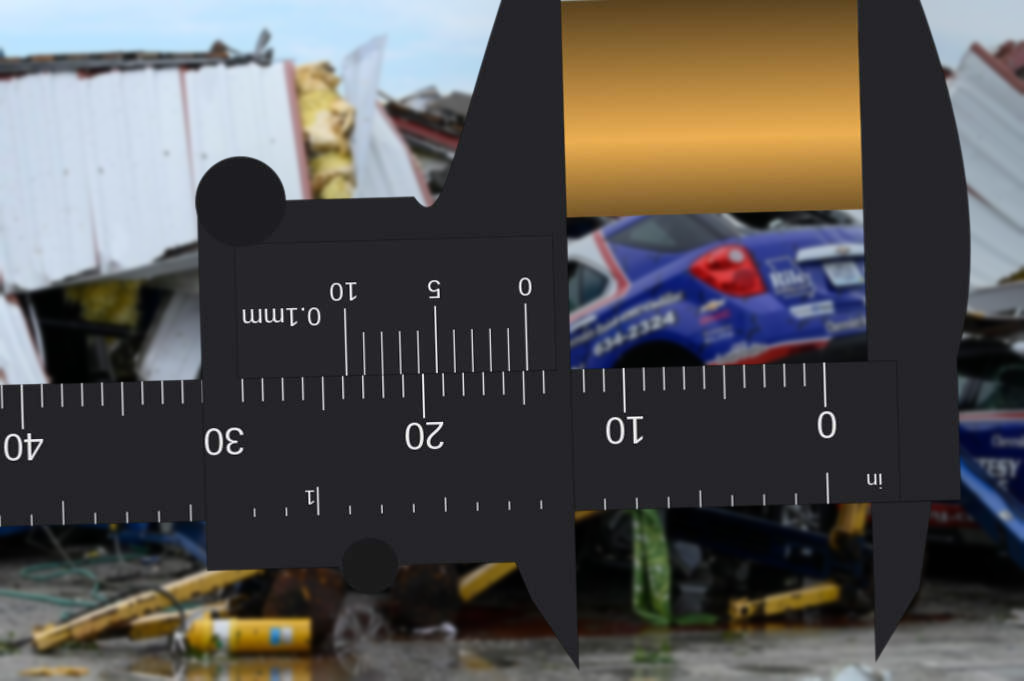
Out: value=14.8 unit=mm
